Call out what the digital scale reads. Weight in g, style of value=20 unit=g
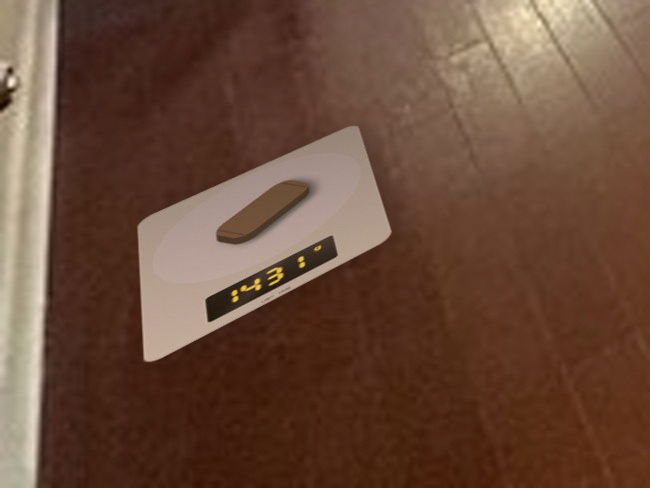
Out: value=1431 unit=g
